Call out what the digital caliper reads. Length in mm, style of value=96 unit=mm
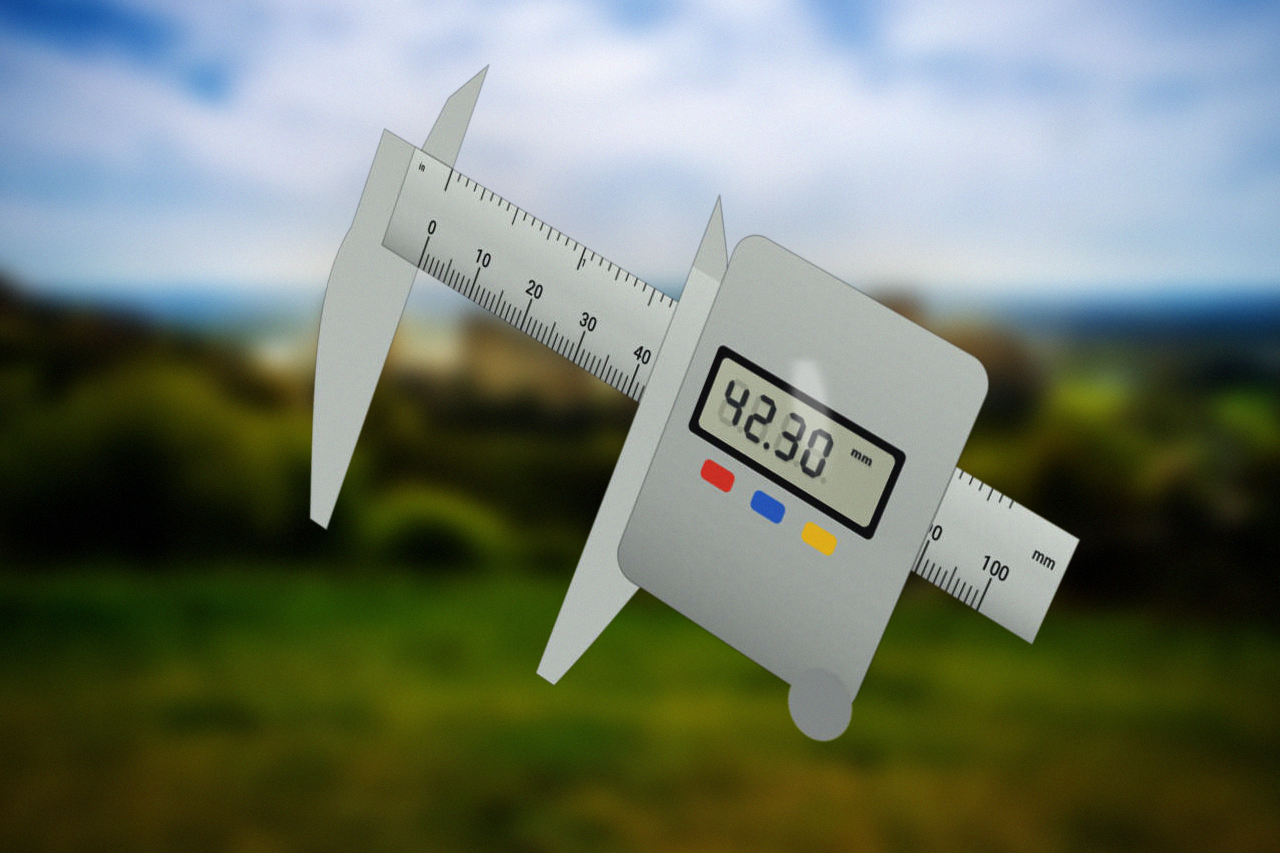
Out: value=42.30 unit=mm
